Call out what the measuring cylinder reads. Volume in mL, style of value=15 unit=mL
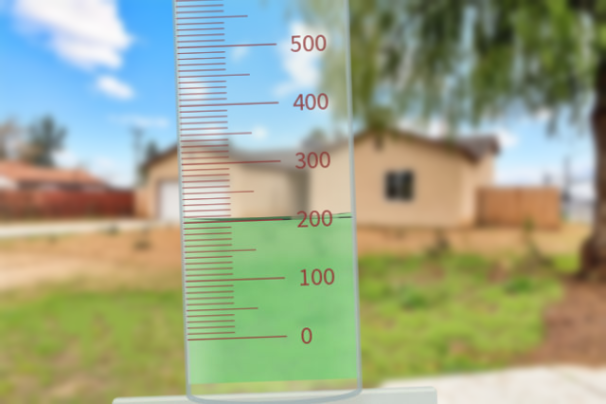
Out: value=200 unit=mL
